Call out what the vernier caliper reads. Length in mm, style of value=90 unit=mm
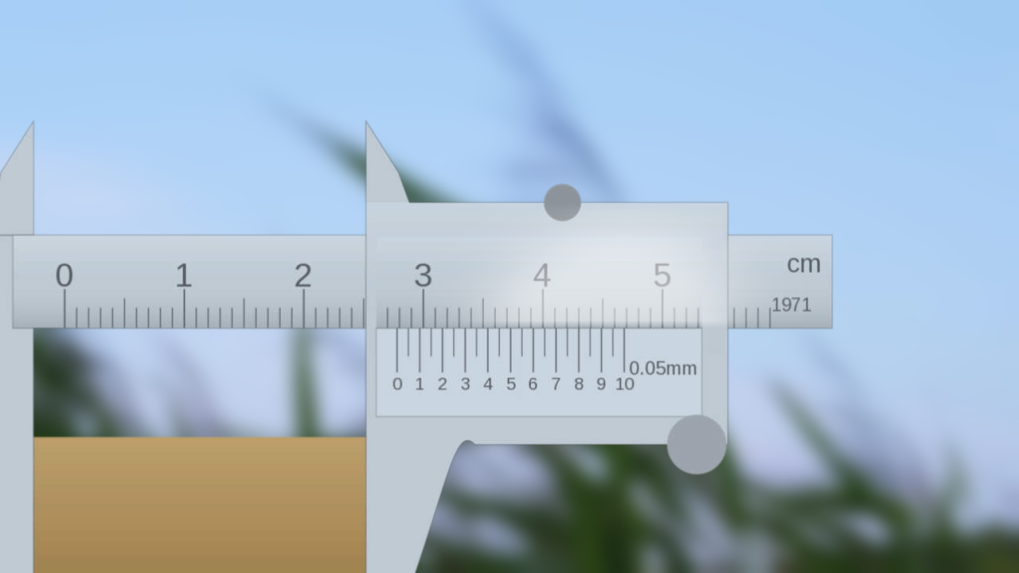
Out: value=27.8 unit=mm
